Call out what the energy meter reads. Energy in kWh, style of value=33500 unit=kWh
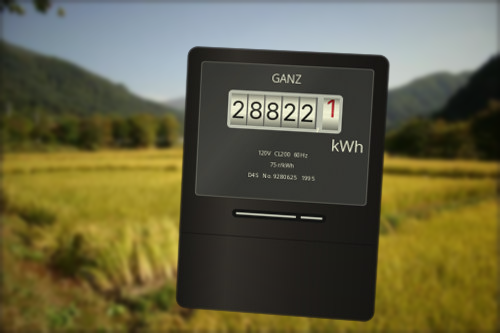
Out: value=28822.1 unit=kWh
